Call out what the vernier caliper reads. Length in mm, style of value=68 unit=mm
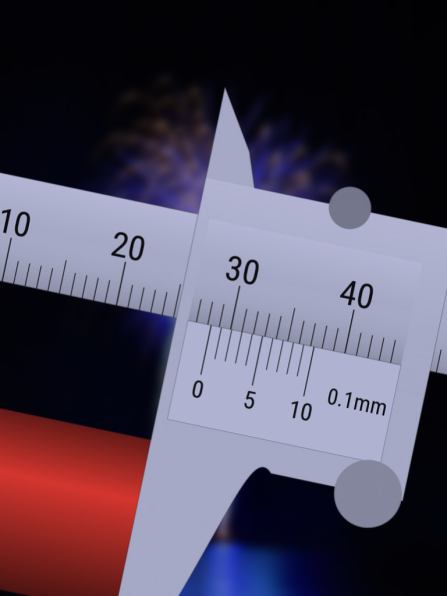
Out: value=28.3 unit=mm
